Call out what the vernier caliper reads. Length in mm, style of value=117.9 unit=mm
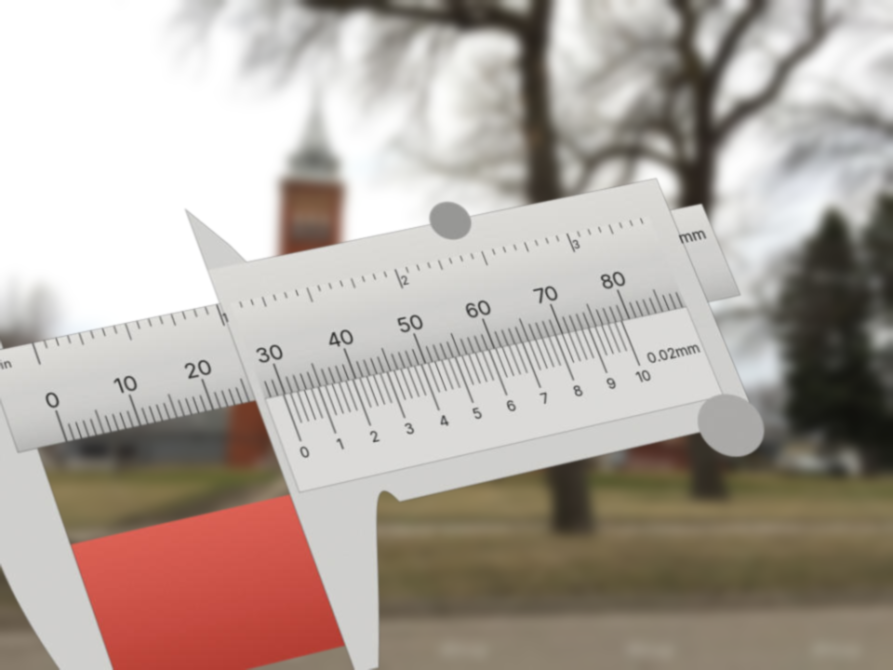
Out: value=29.8 unit=mm
